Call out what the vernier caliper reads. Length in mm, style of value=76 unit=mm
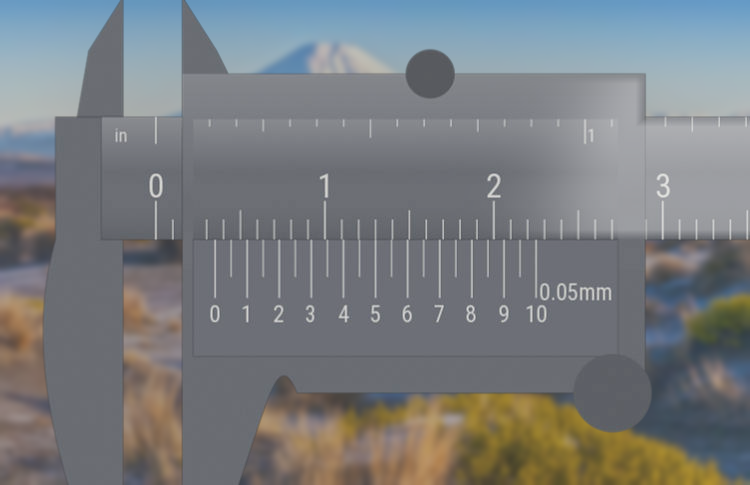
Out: value=3.5 unit=mm
